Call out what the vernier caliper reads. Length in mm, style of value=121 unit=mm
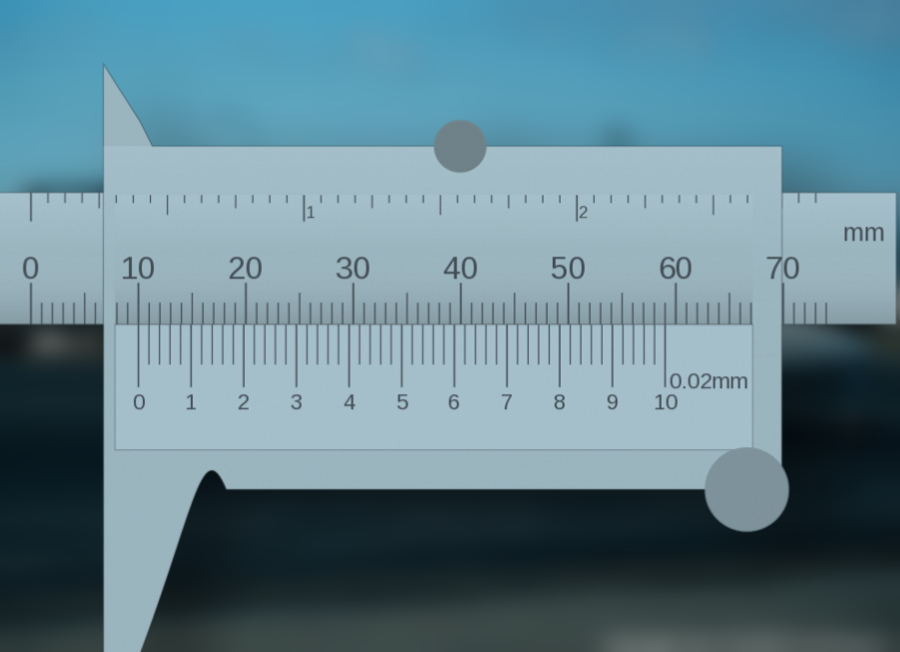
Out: value=10.0 unit=mm
